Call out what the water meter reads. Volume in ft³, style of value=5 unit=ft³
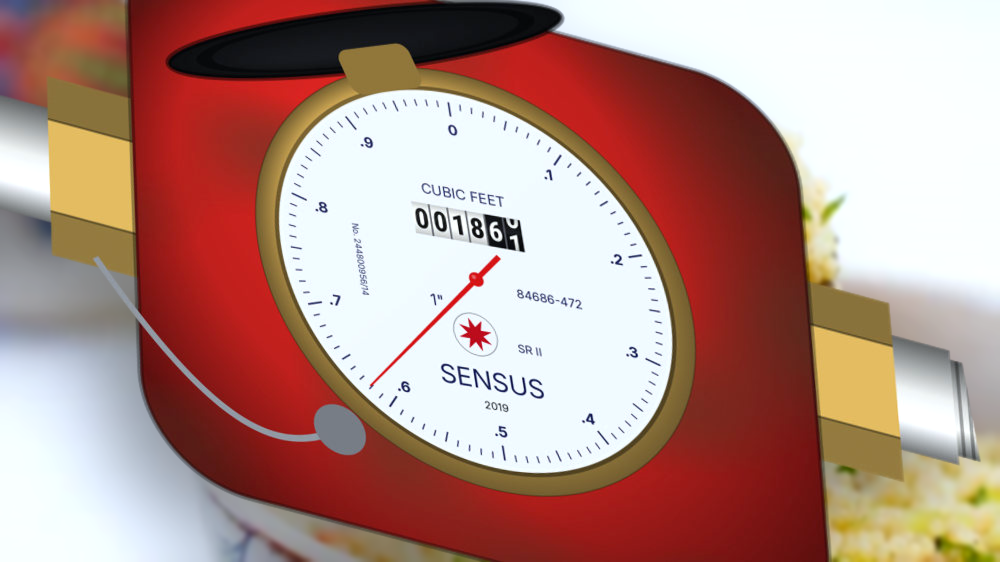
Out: value=1860.62 unit=ft³
